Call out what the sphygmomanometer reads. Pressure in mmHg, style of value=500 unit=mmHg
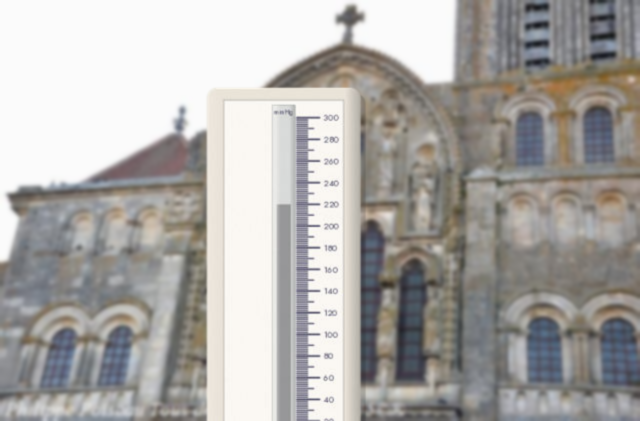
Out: value=220 unit=mmHg
